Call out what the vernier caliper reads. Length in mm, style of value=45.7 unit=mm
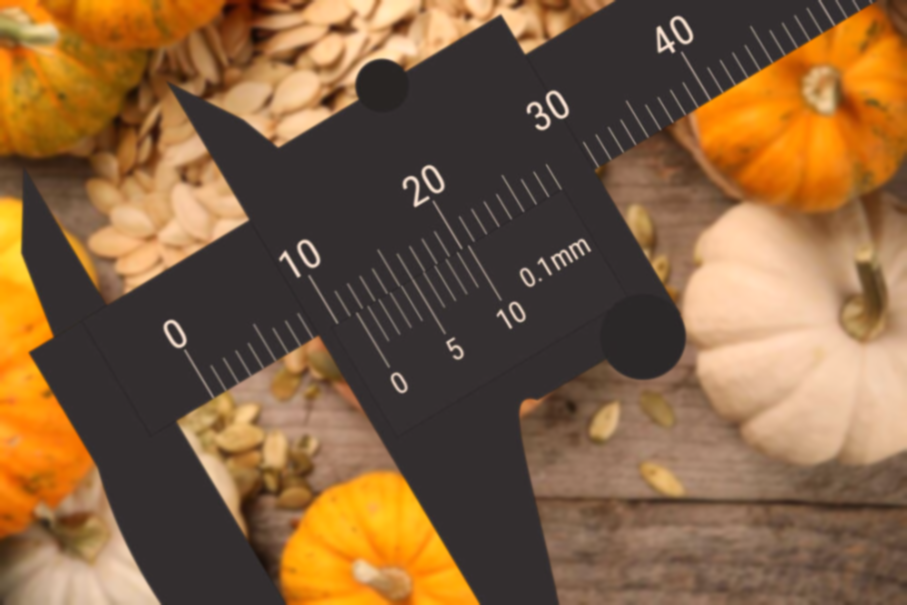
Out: value=11.5 unit=mm
